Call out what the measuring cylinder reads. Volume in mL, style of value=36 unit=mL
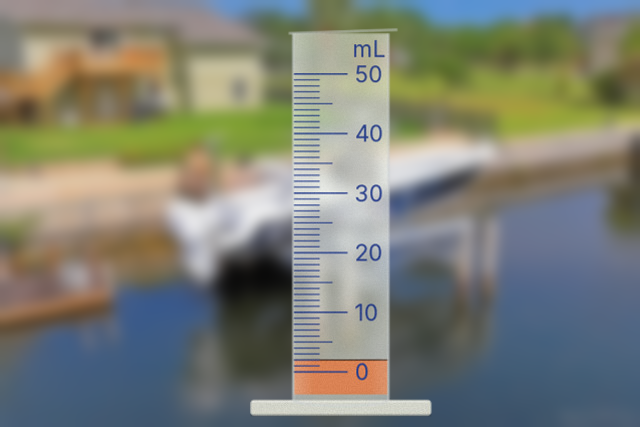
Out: value=2 unit=mL
